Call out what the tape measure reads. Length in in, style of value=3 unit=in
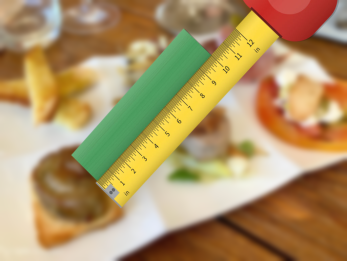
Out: value=10 unit=in
